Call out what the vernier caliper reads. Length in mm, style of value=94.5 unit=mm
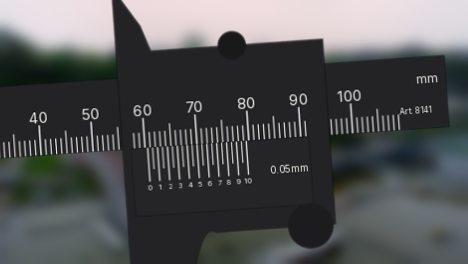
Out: value=60.5 unit=mm
